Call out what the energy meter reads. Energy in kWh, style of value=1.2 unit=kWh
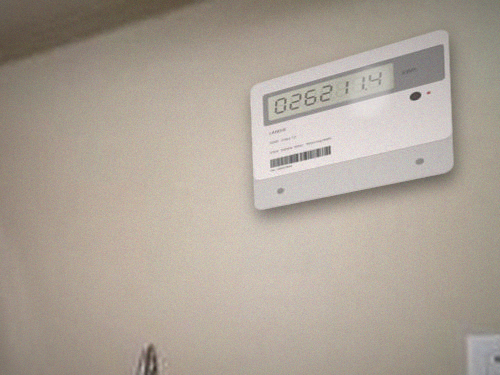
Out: value=26211.4 unit=kWh
